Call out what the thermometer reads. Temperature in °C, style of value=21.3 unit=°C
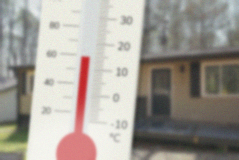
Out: value=15 unit=°C
